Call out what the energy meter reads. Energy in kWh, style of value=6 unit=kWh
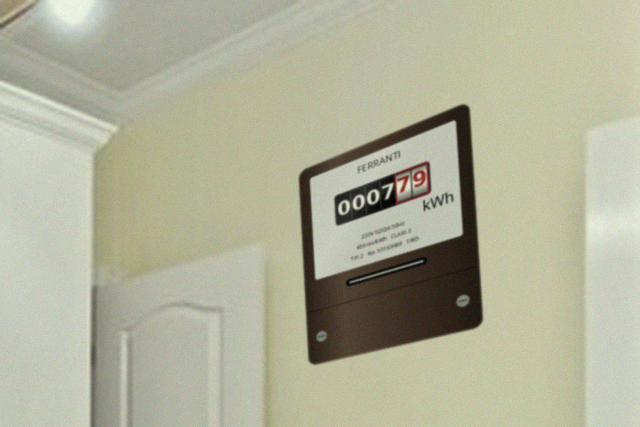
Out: value=7.79 unit=kWh
